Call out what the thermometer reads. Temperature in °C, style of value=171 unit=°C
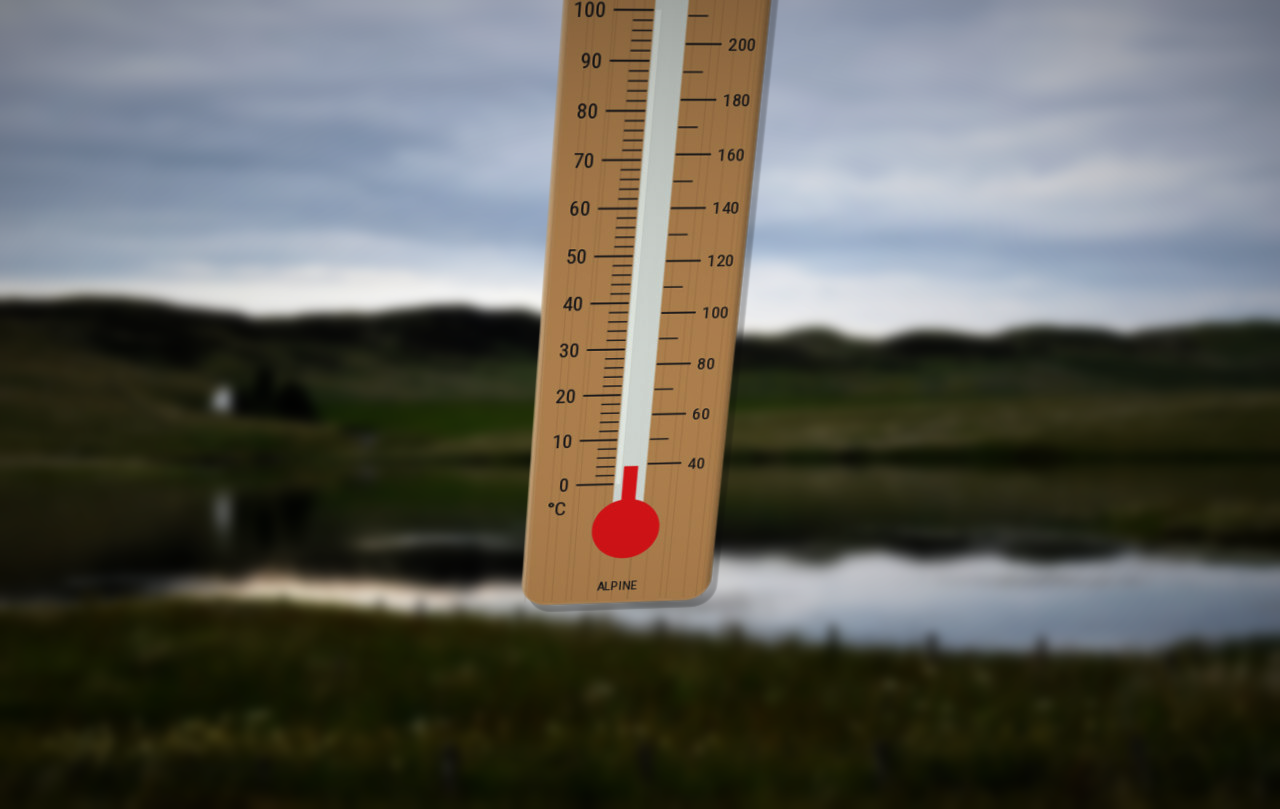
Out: value=4 unit=°C
